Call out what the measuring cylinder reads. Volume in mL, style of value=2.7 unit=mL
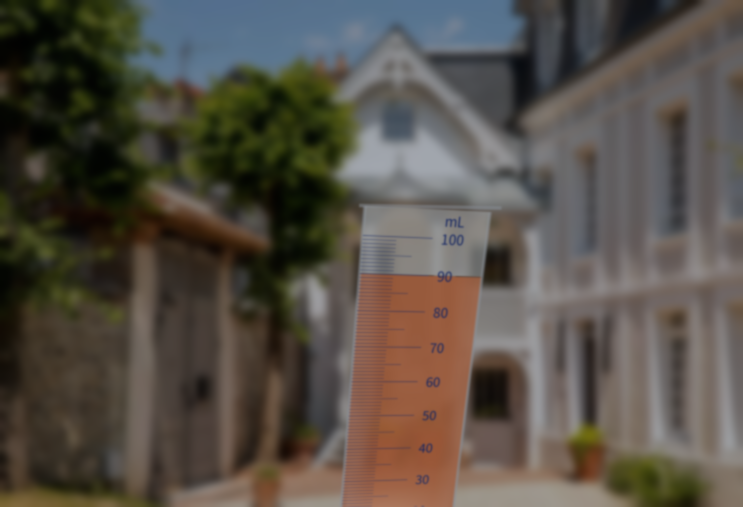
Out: value=90 unit=mL
